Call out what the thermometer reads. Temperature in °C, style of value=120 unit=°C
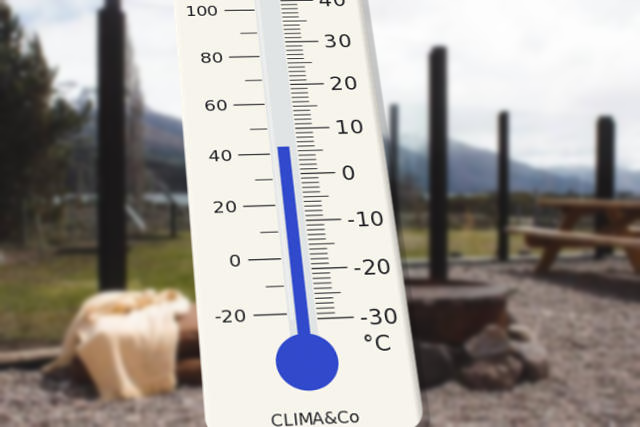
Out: value=6 unit=°C
